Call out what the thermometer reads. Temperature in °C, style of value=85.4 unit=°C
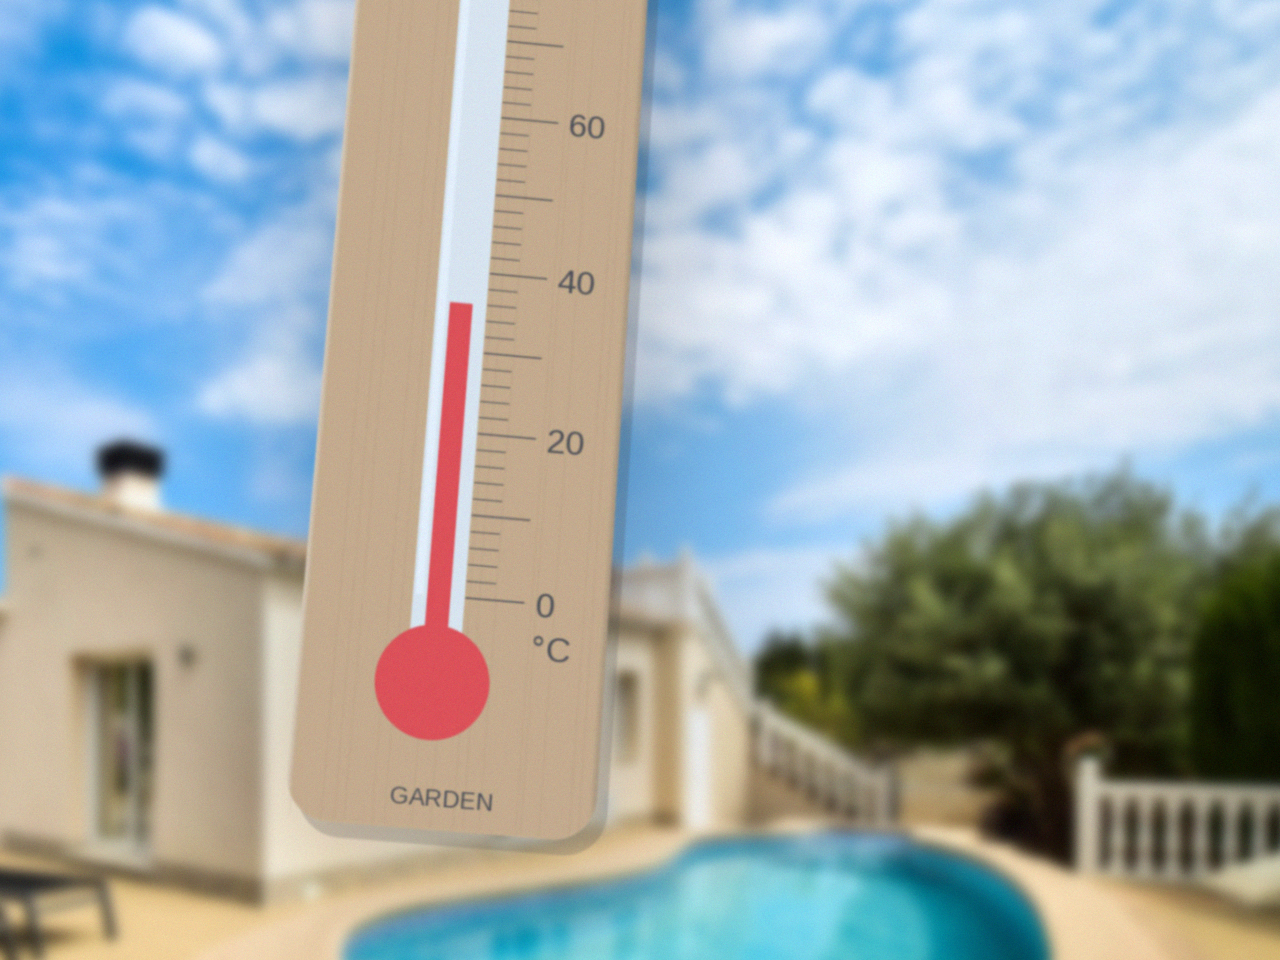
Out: value=36 unit=°C
